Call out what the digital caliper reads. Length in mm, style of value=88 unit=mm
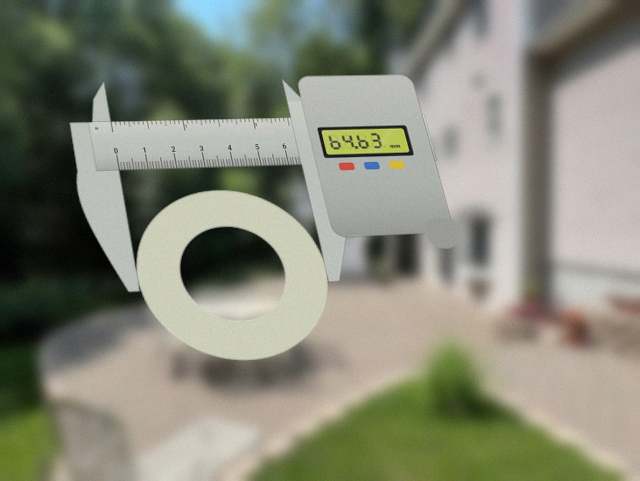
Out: value=64.63 unit=mm
